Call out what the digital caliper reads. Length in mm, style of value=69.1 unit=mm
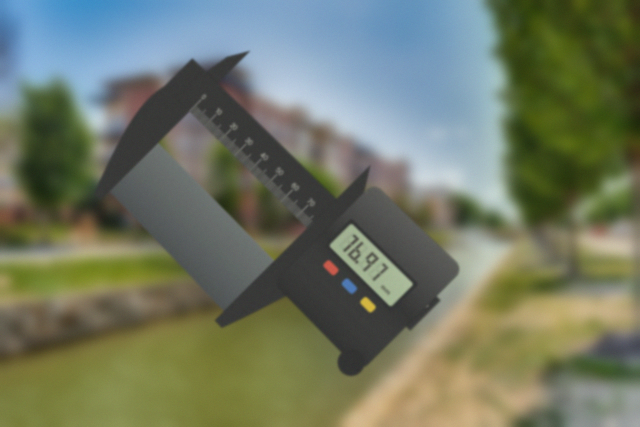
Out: value=76.97 unit=mm
